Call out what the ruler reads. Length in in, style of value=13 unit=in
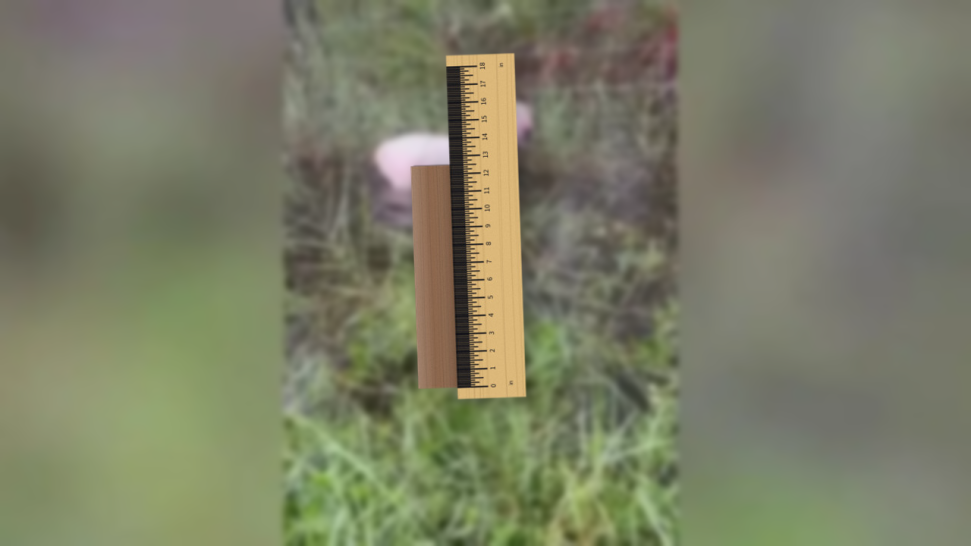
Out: value=12.5 unit=in
